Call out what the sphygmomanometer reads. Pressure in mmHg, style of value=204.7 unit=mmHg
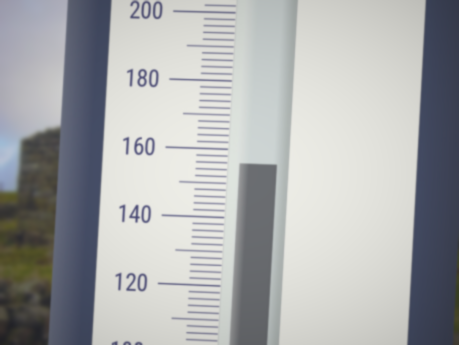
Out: value=156 unit=mmHg
